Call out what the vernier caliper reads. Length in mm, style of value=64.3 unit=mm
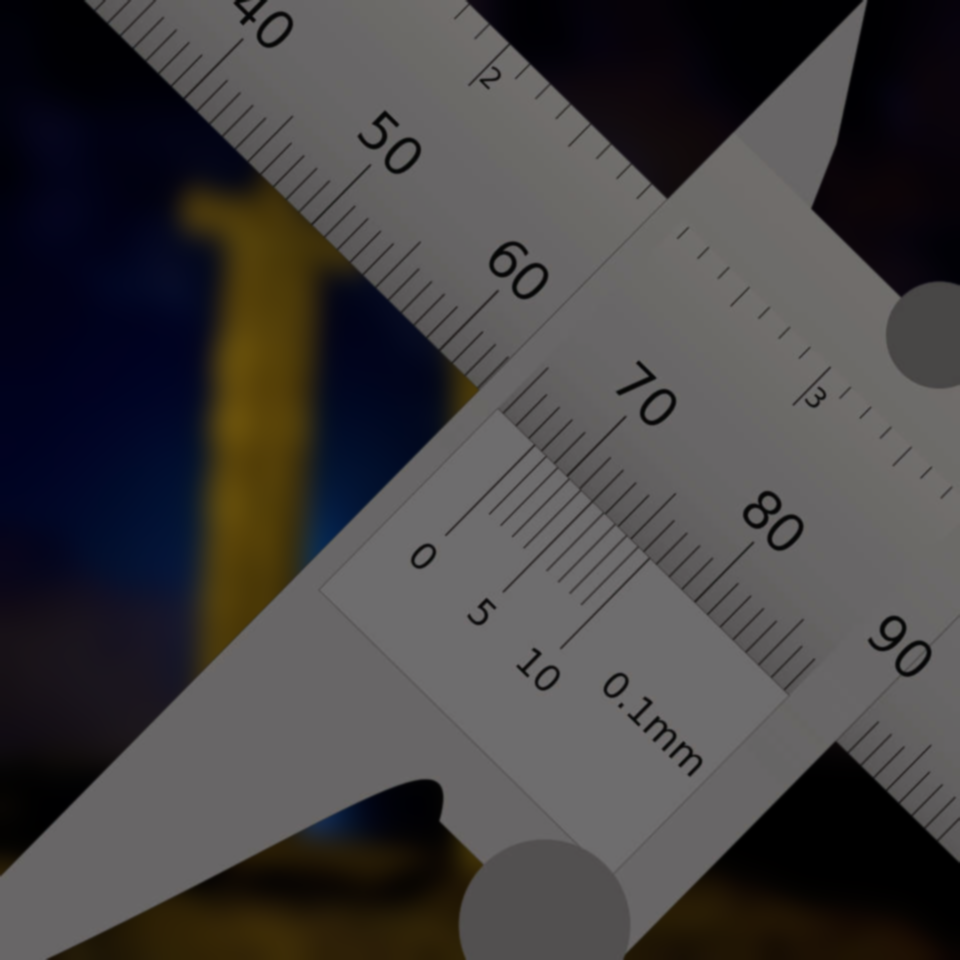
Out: value=67.5 unit=mm
